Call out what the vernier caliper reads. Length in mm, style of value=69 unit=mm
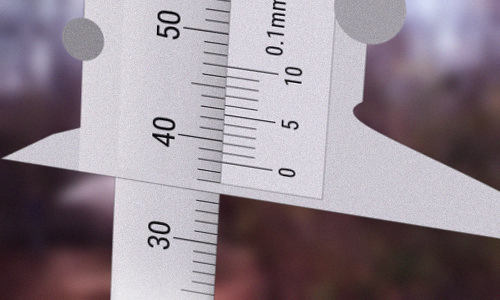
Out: value=38.0 unit=mm
